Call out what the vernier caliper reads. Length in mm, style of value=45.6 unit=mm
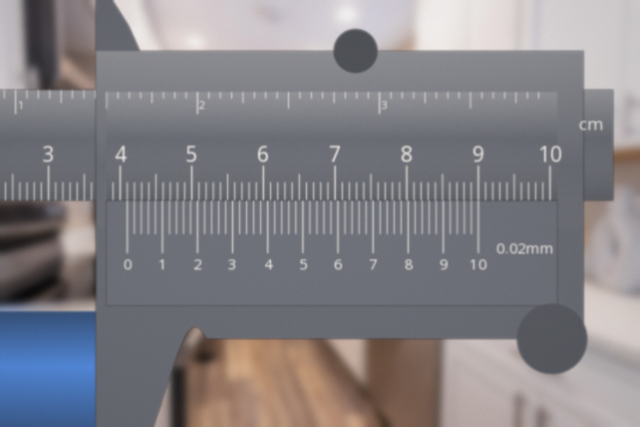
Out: value=41.0 unit=mm
